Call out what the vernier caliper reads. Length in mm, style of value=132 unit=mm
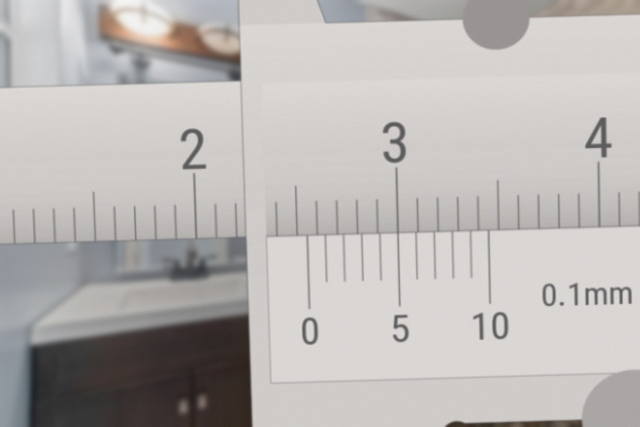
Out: value=25.5 unit=mm
